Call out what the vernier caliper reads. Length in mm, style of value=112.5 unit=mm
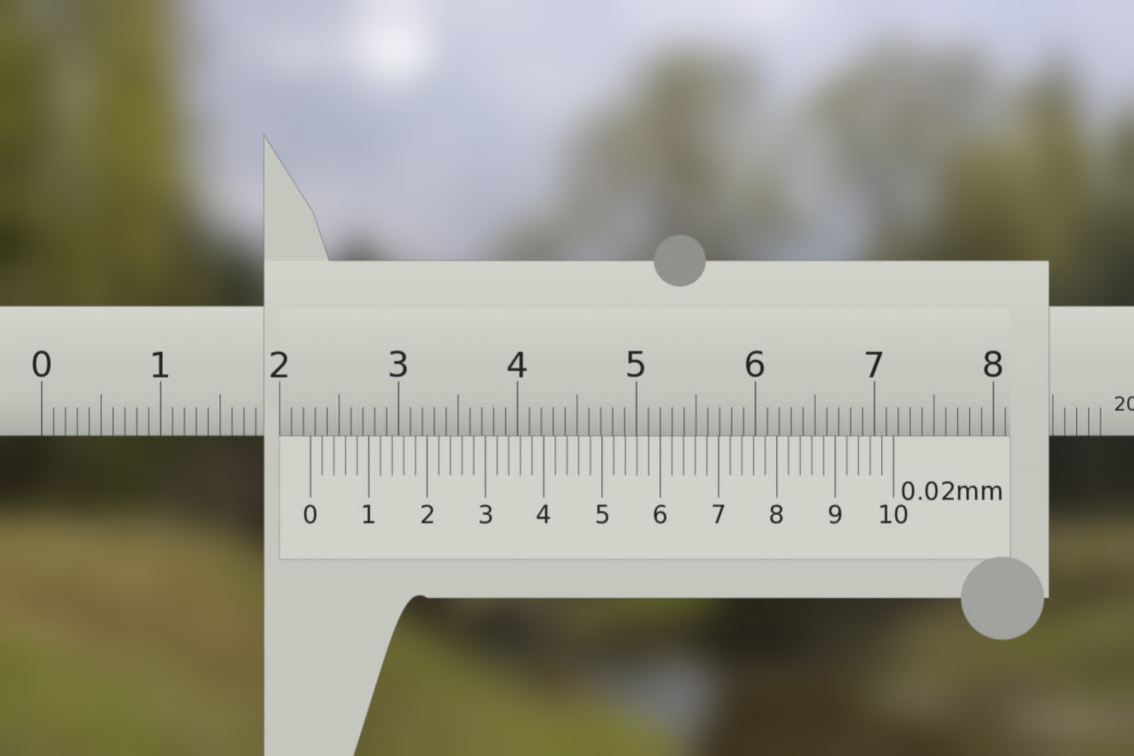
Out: value=22.6 unit=mm
